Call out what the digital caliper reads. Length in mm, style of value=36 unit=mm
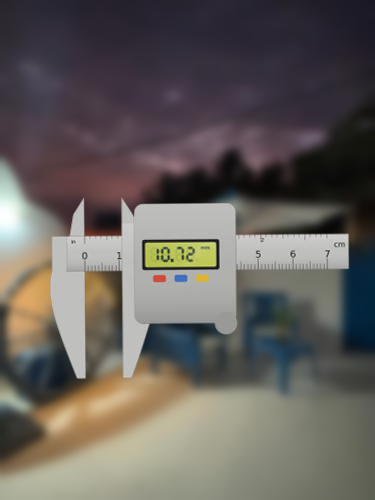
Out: value=10.72 unit=mm
